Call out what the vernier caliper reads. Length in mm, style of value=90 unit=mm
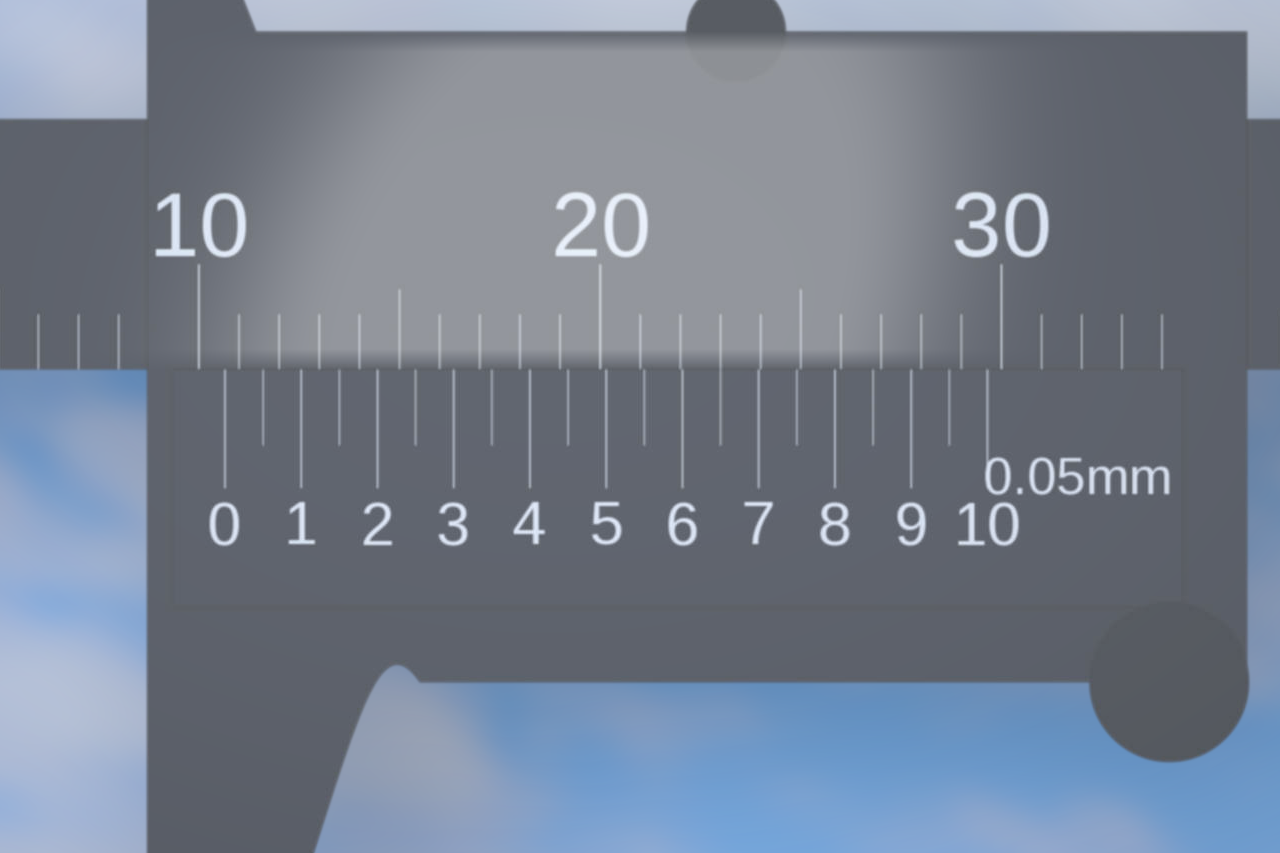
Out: value=10.65 unit=mm
